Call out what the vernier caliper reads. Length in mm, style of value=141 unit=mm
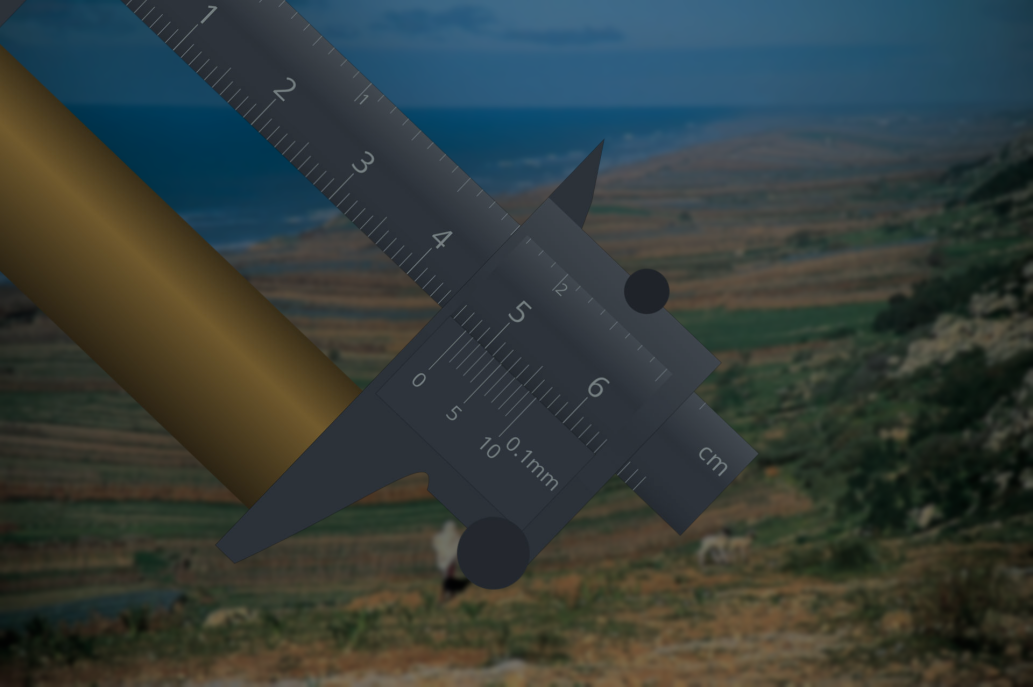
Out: value=47.6 unit=mm
